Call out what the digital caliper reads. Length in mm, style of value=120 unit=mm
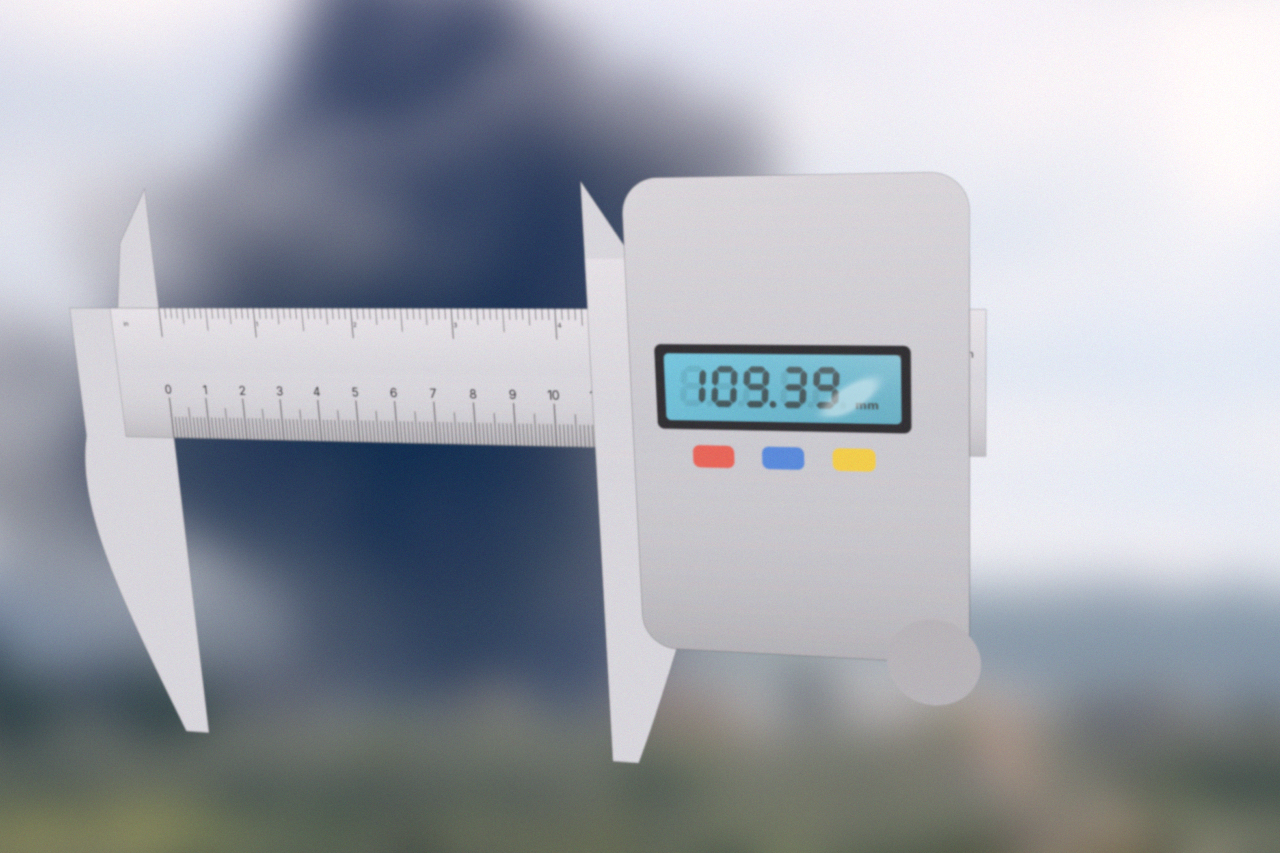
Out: value=109.39 unit=mm
